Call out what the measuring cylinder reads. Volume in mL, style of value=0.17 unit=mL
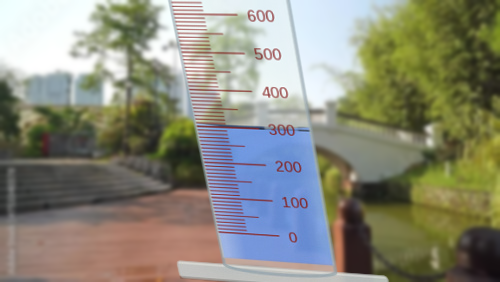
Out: value=300 unit=mL
